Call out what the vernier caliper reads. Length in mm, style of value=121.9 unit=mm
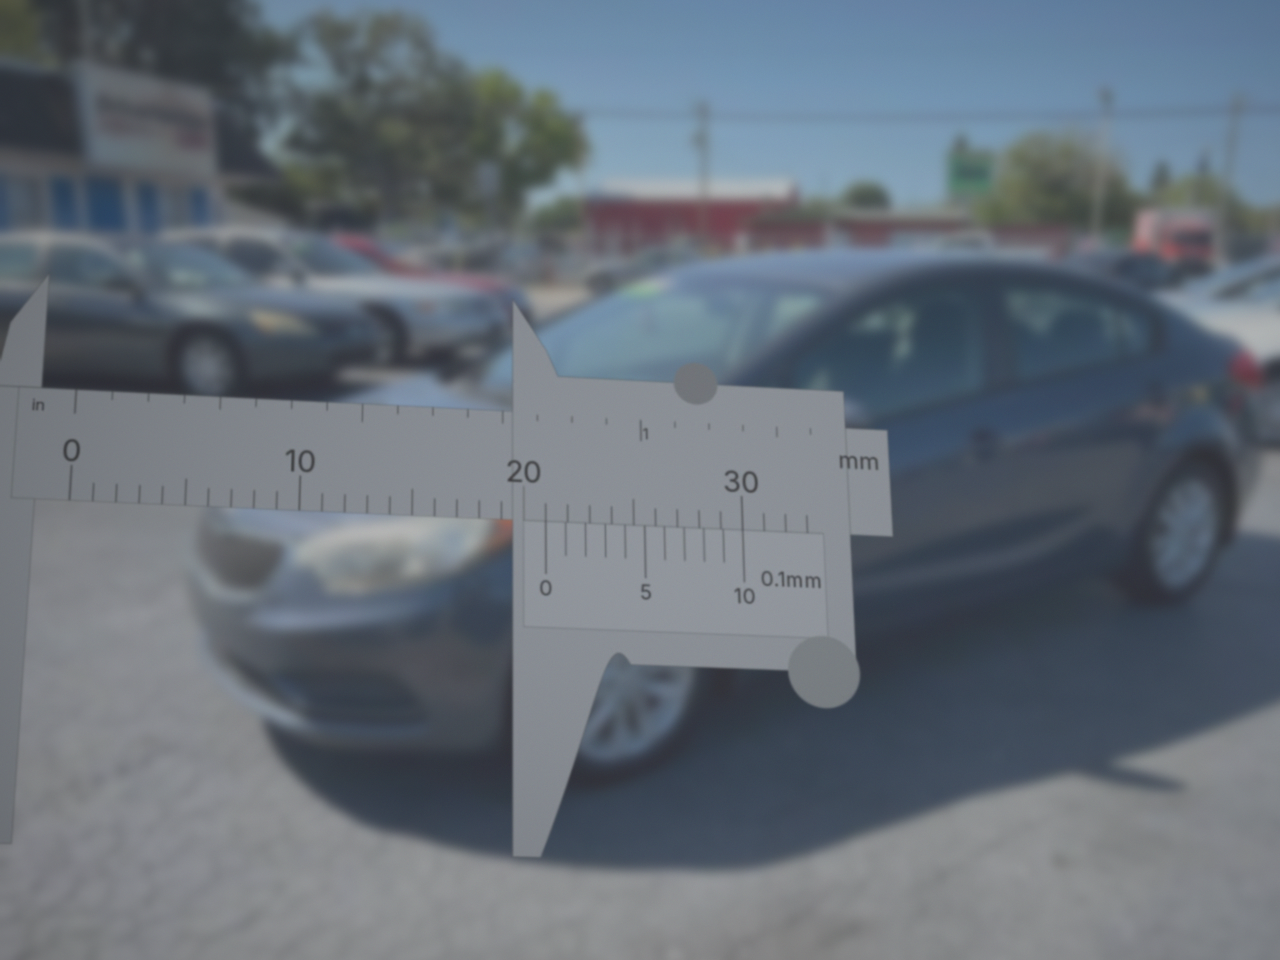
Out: value=21.0 unit=mm
